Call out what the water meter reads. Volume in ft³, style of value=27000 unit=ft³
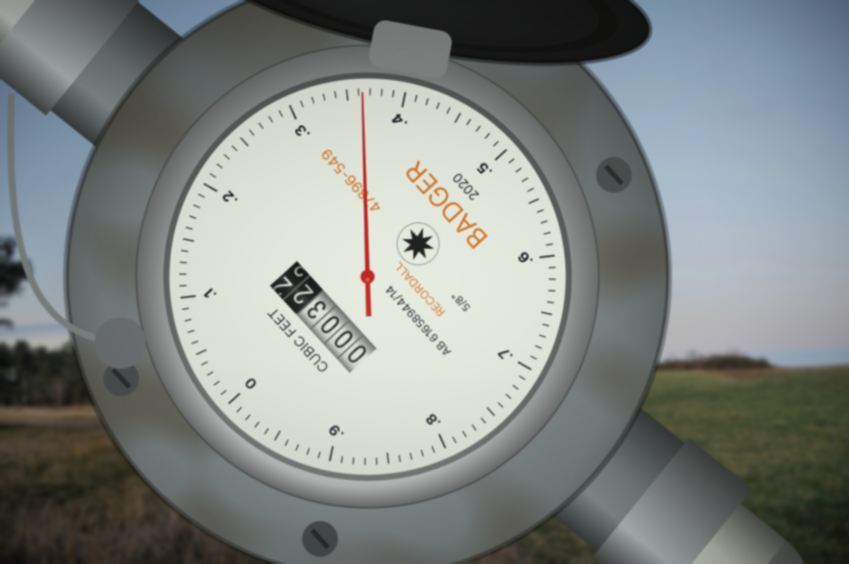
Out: value=322.36 unit=ft³
